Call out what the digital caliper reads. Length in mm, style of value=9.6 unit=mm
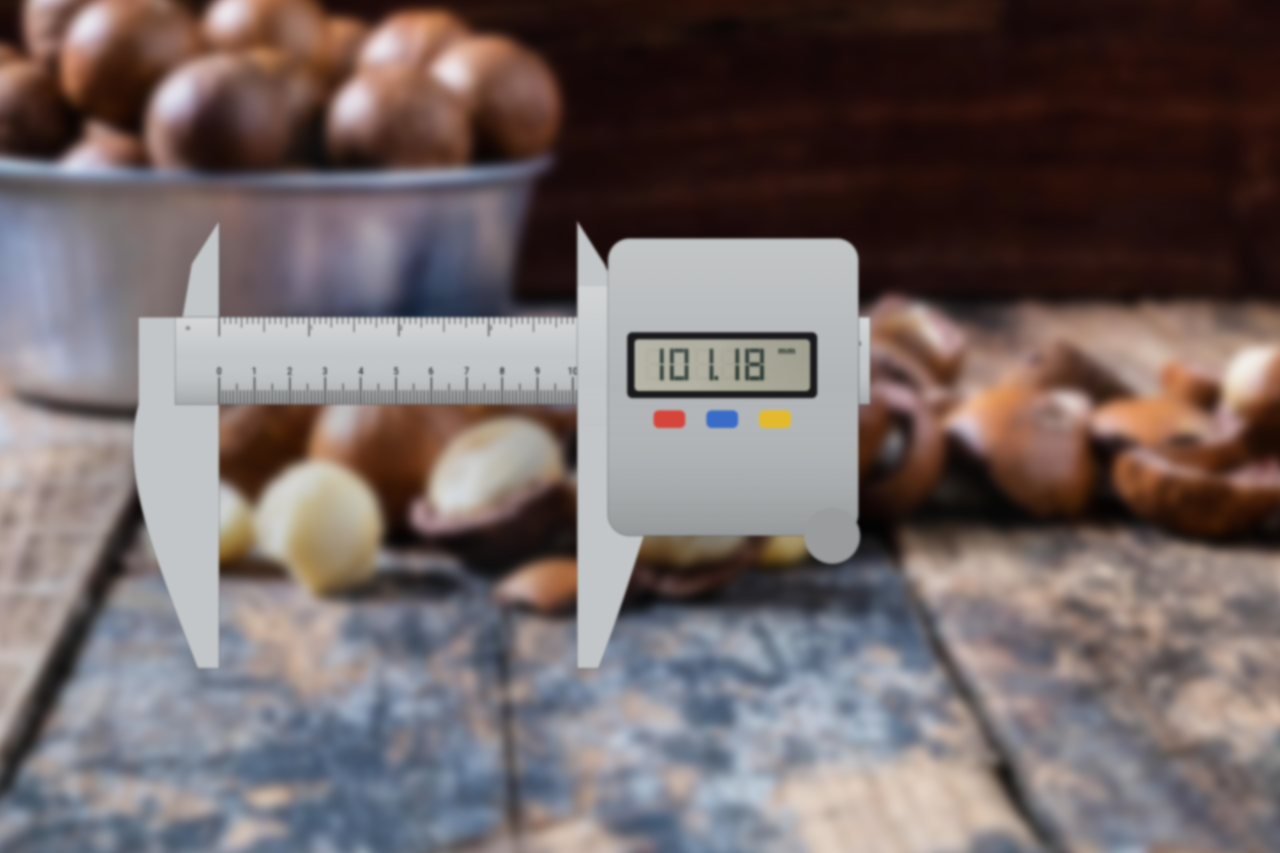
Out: value=101.18 unit=mm
